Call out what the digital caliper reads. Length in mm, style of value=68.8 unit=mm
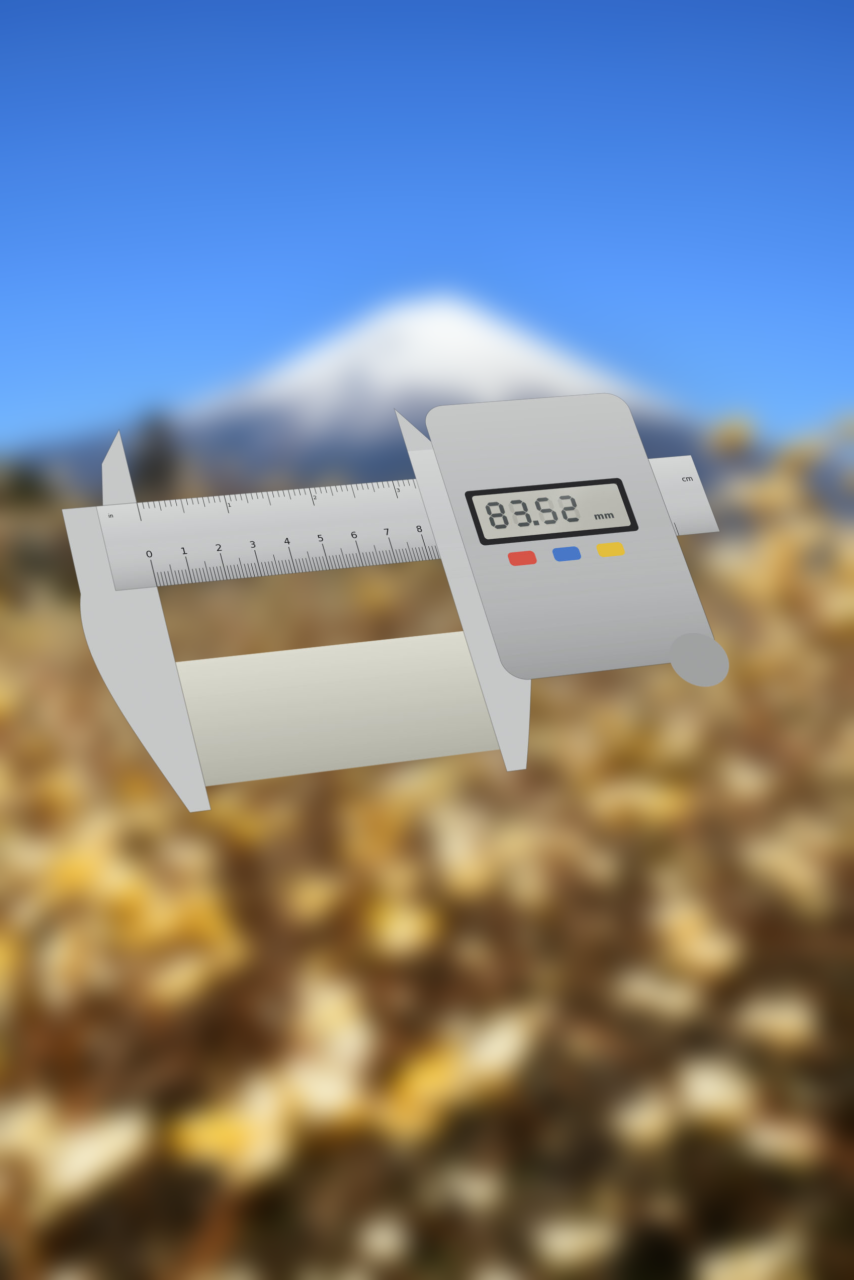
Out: value=83.52 unit=mm
